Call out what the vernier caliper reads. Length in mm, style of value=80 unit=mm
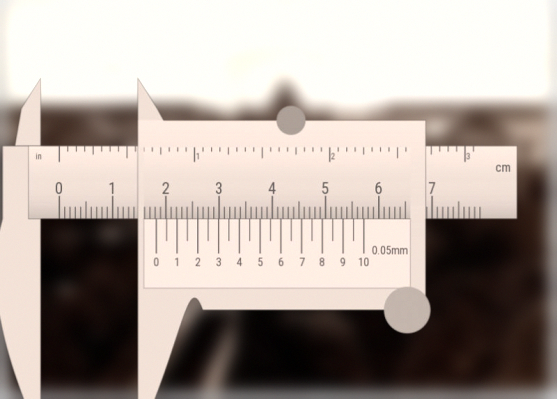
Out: value=18.2 unit=mm
